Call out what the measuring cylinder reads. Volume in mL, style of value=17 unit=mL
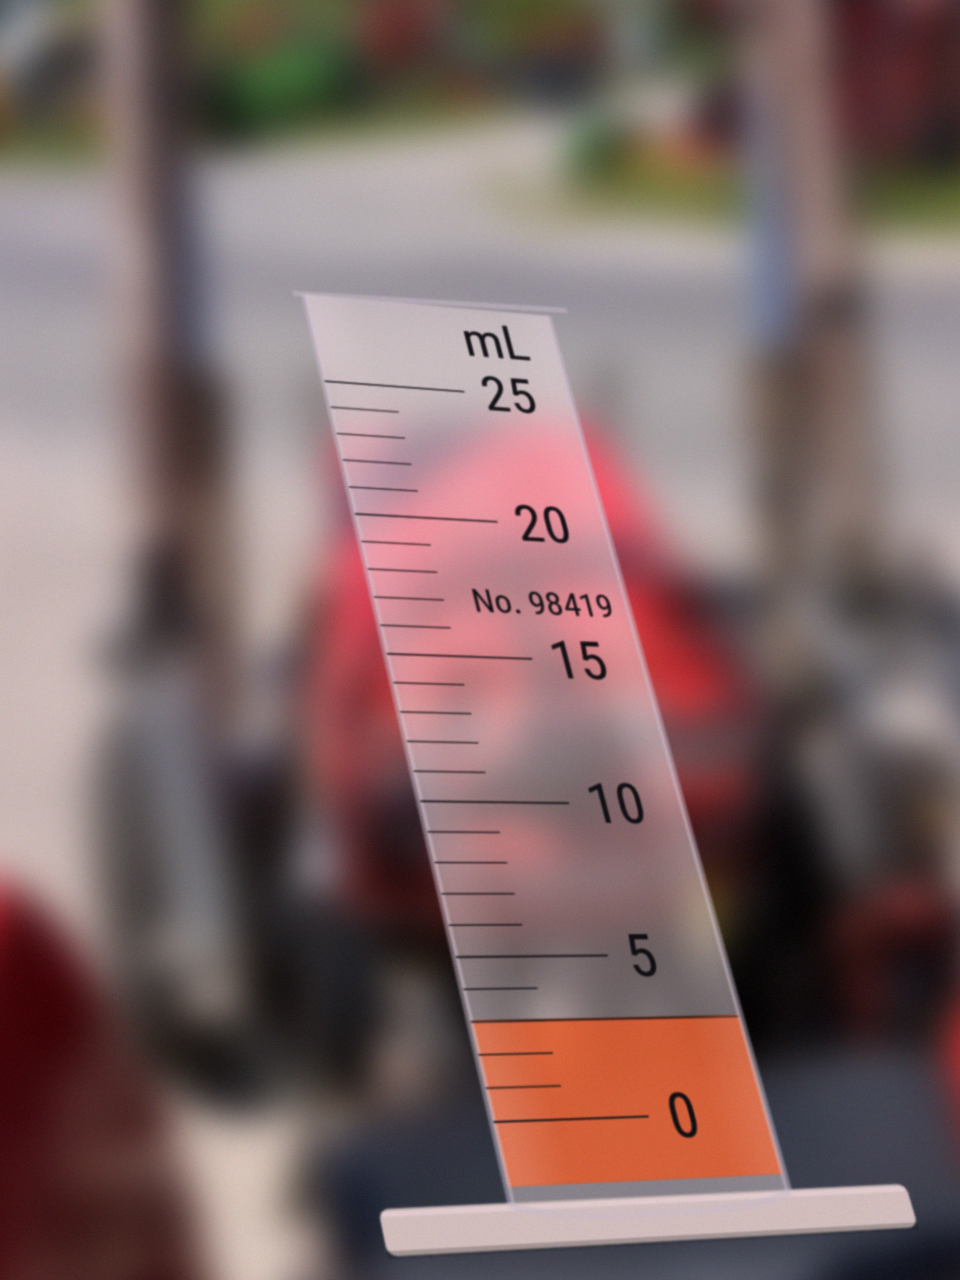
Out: value=3 unit=mL
